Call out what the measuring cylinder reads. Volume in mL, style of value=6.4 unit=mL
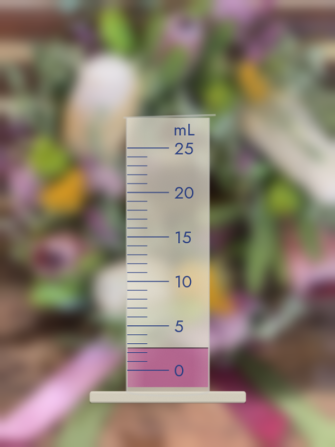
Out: value=2.5 unit=mL
